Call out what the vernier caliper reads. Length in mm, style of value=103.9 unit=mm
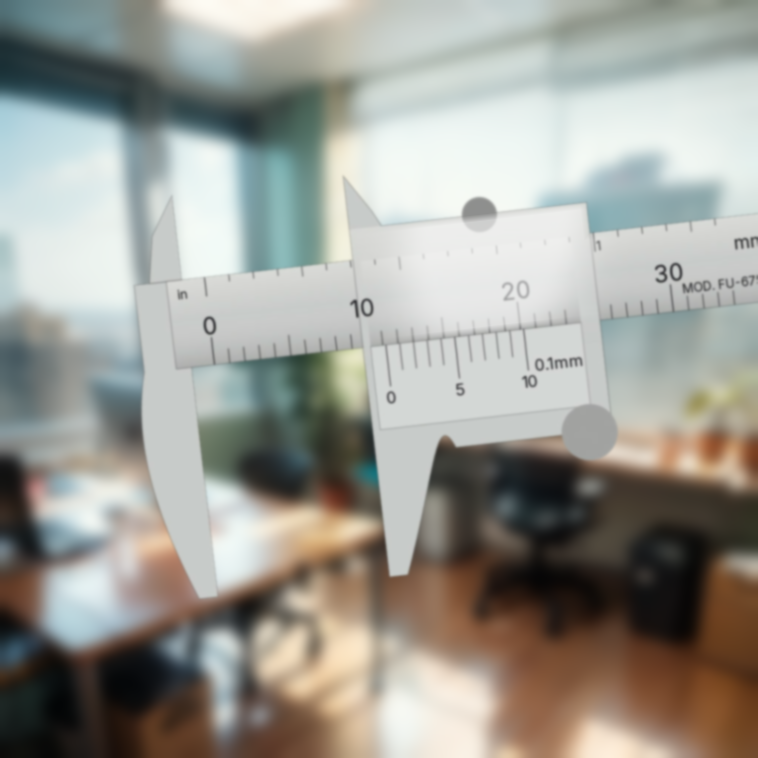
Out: value=11.2 unit=mm
